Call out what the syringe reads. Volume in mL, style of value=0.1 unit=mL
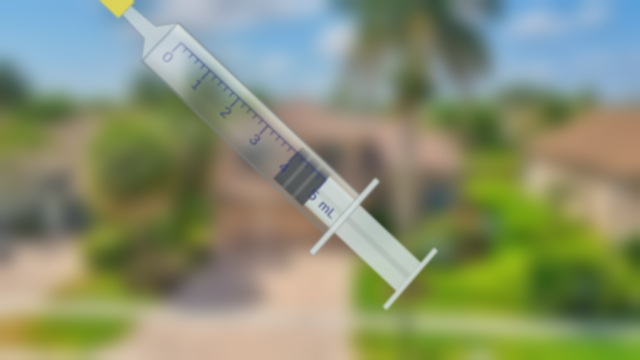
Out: value=4 unit=mL
